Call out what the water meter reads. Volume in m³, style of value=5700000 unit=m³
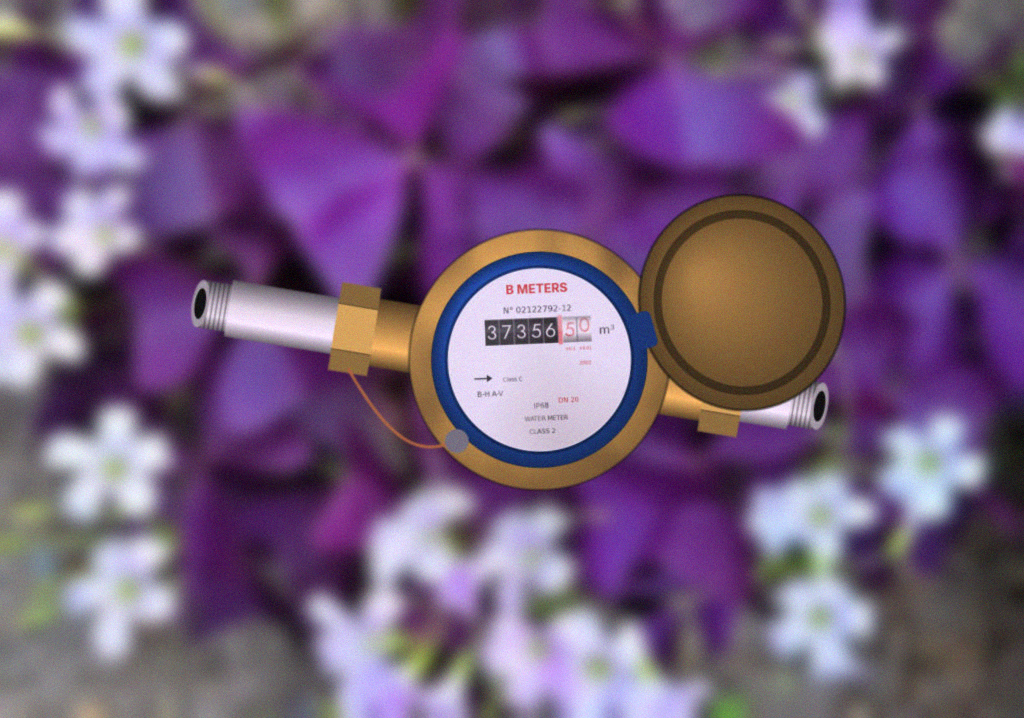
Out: value=37356.50 unit=m³
